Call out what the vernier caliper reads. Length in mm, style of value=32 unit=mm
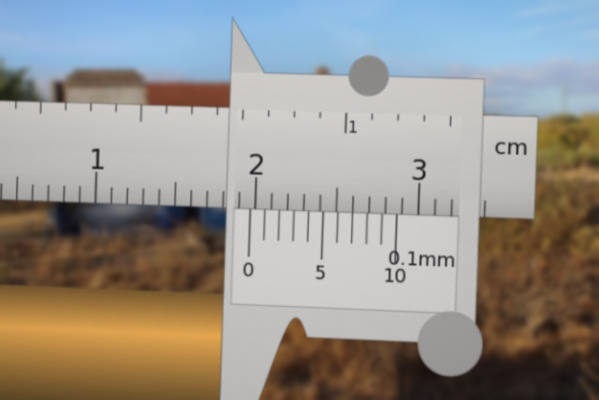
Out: value=19.7 unit=mm
